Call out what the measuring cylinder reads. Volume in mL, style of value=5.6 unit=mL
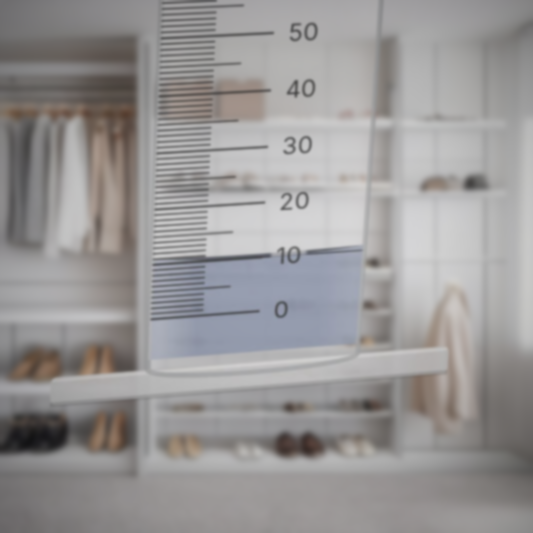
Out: value=10 unit=mL
